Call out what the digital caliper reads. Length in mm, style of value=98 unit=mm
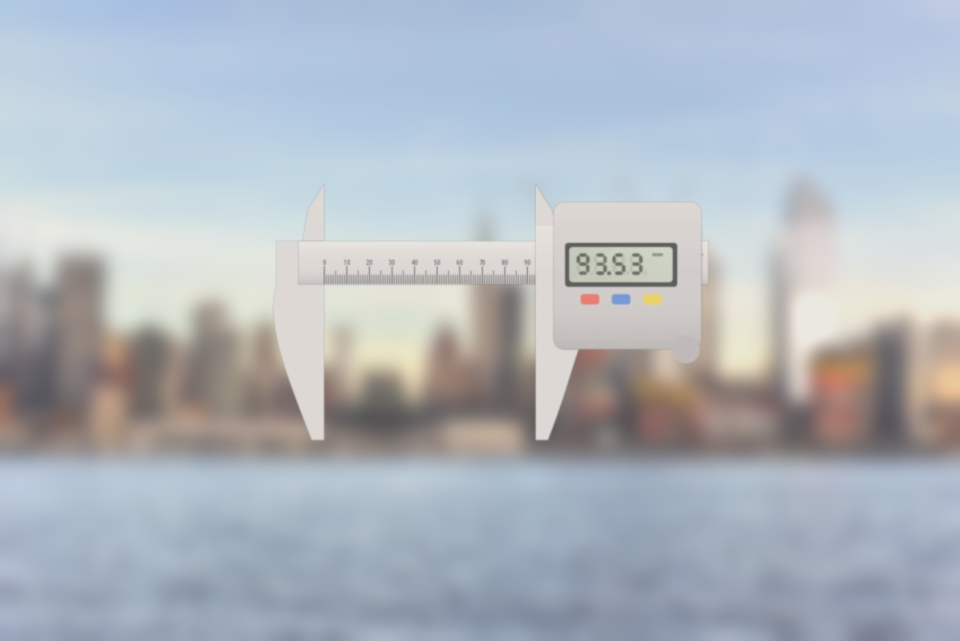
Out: value=93.53 unit=mm
